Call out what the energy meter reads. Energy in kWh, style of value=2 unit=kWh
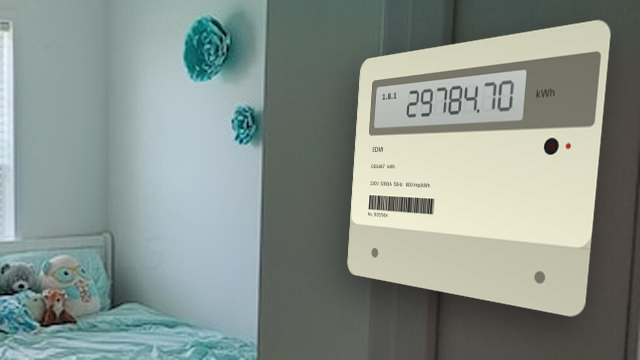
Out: value=29784.70 unit=kWh
